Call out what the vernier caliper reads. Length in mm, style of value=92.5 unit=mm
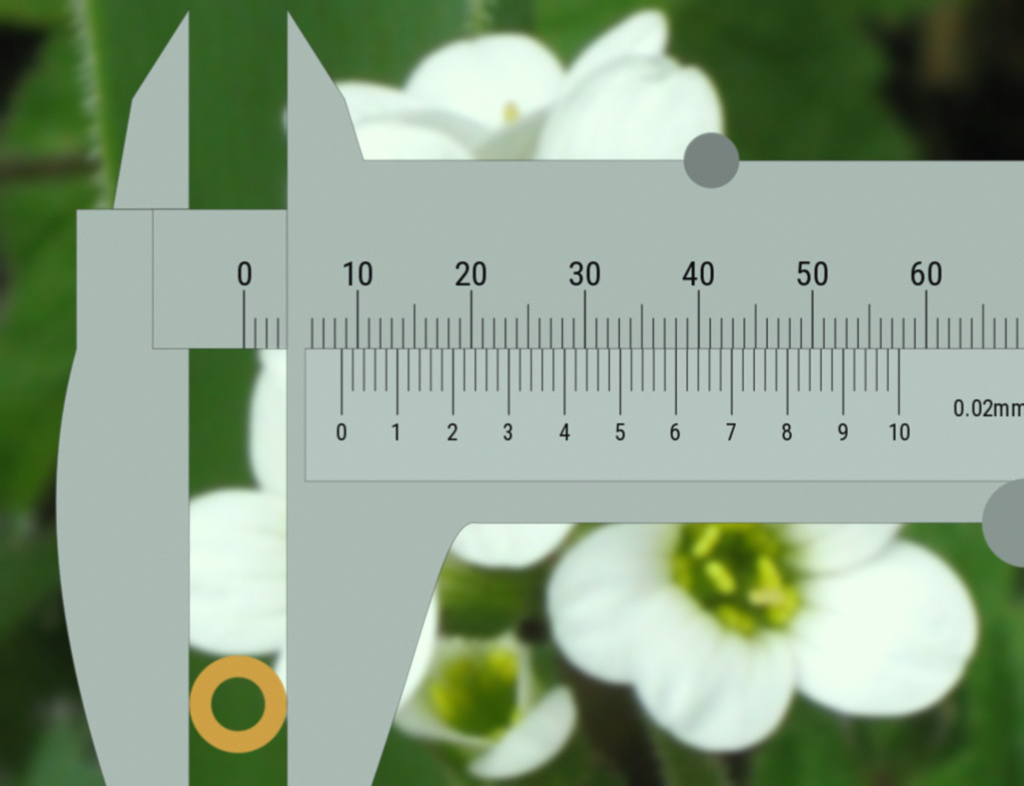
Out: value=8.6 unit=mm
